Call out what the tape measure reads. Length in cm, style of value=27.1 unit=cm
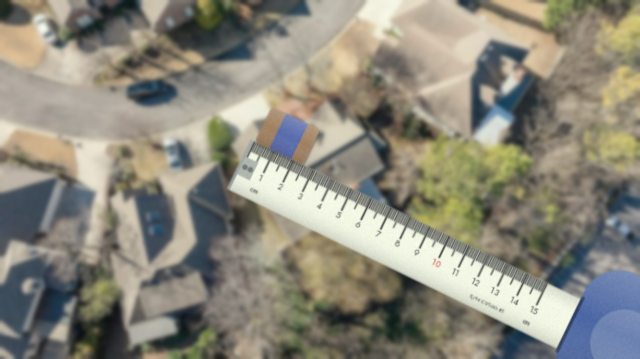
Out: value=2.5 unit=cm
